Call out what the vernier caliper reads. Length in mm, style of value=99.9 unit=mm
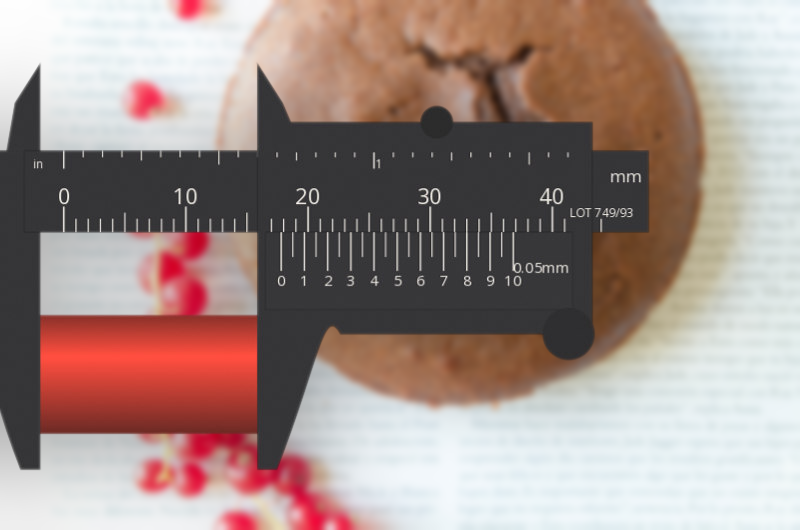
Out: value=17.8 unit=mm
